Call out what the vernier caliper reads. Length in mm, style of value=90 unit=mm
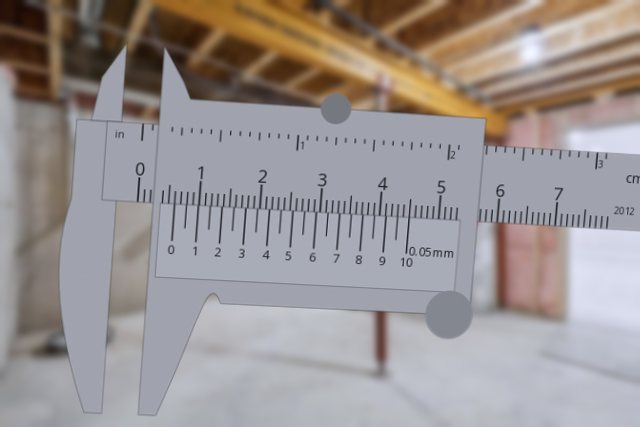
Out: value=6.0 unit=mm
